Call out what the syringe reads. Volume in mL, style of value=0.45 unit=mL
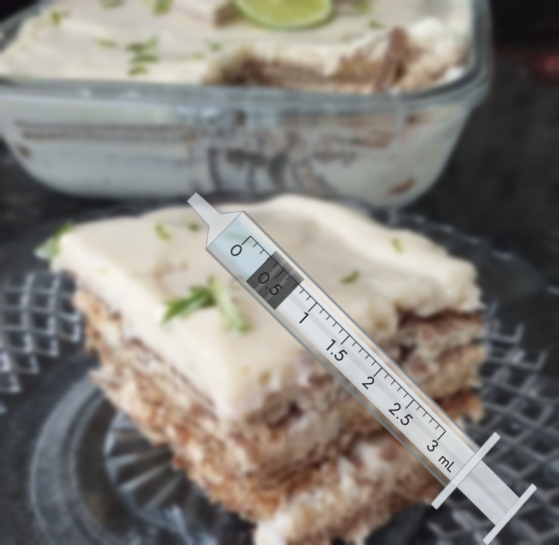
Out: value=0.3 unit=mL
